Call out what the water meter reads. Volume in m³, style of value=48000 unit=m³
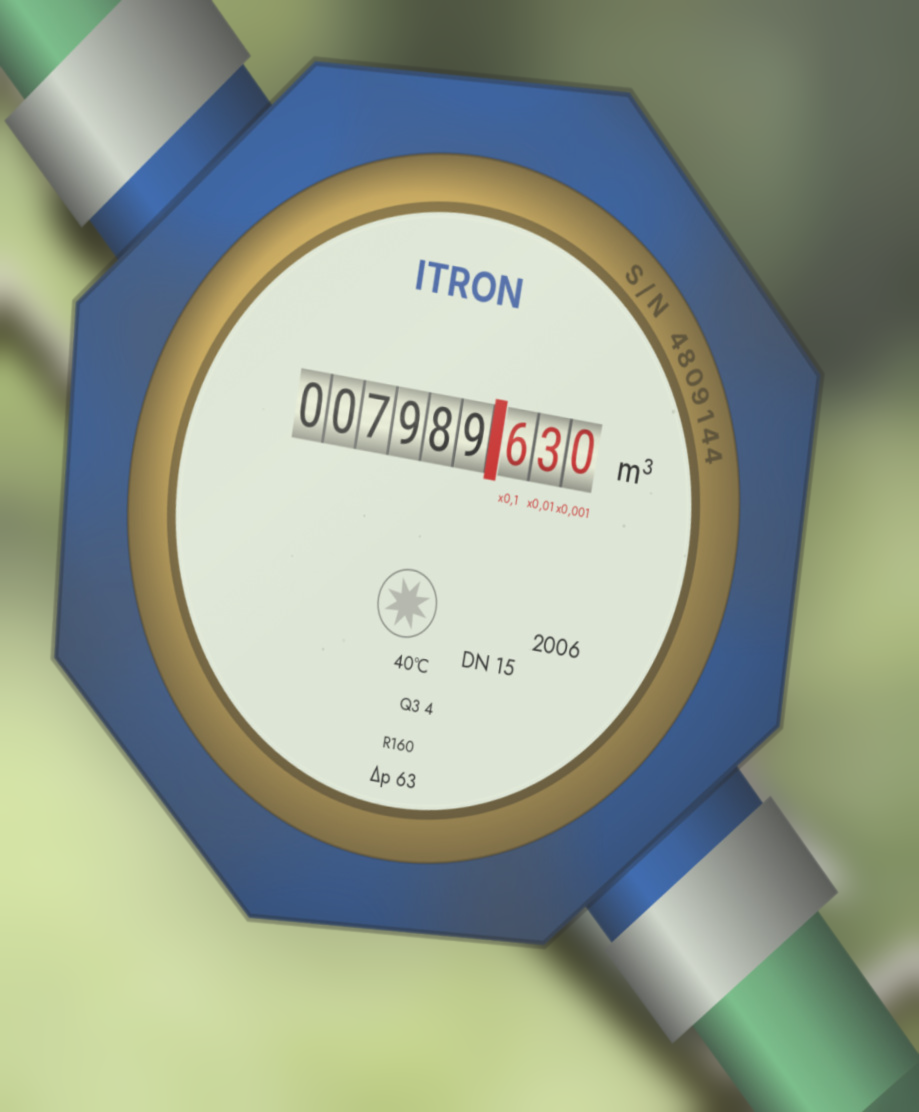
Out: value=7989.630 unit=m³
